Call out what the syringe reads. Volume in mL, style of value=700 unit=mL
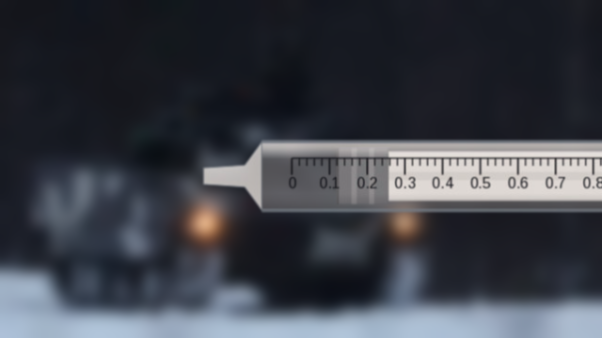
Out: value=0.12 unit=mL
